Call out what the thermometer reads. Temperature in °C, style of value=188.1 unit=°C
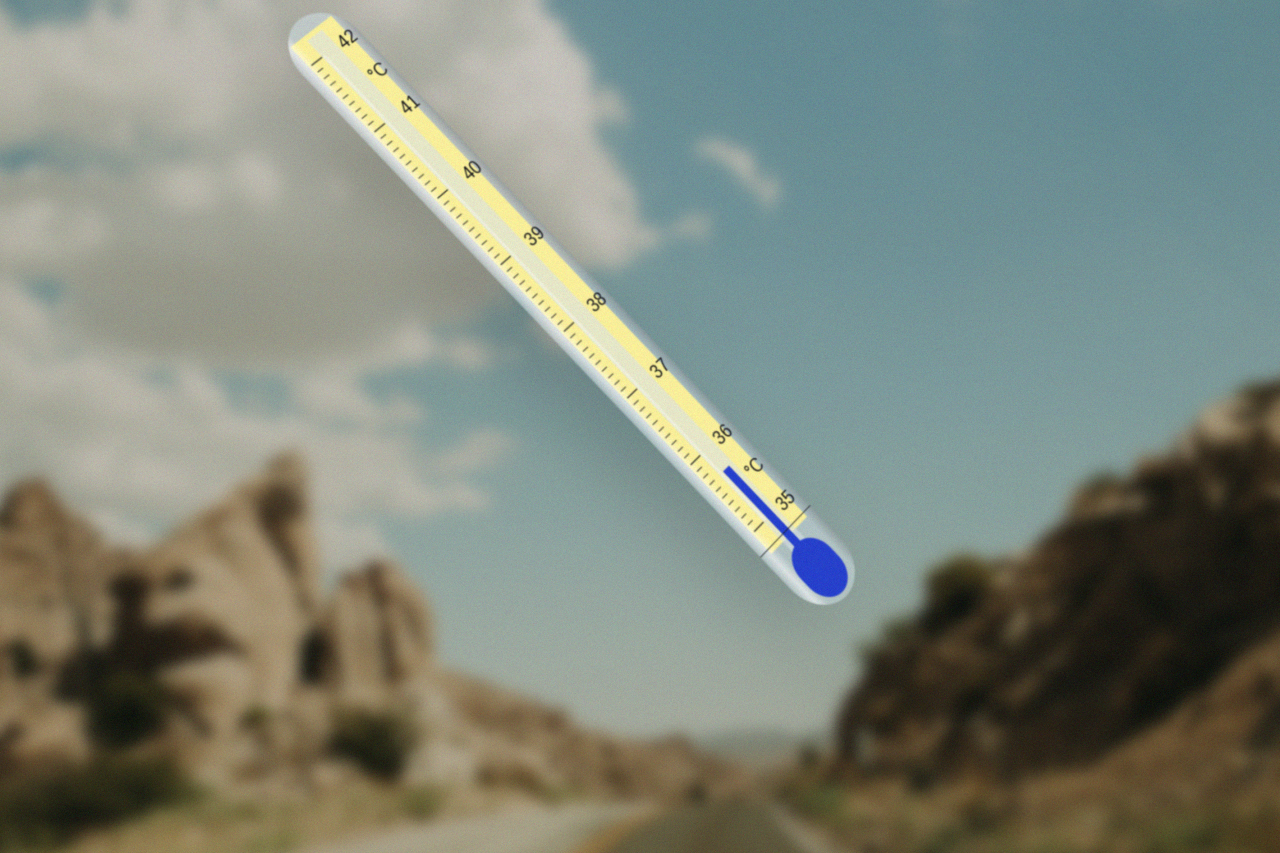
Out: value=35.7 unit=°C
